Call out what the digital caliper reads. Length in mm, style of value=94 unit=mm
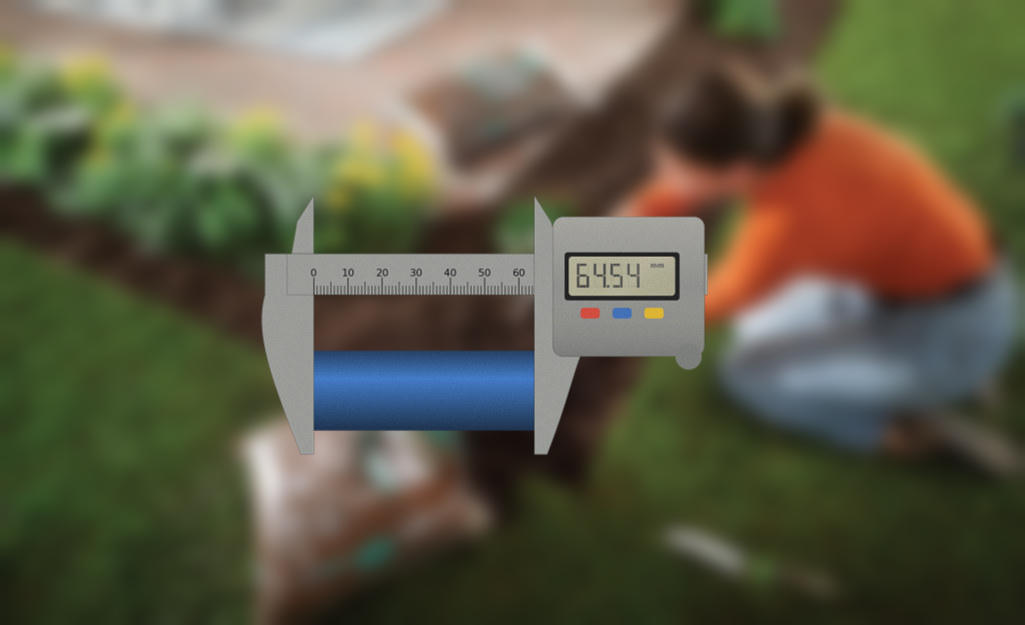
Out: value=64.54 unit=mm
